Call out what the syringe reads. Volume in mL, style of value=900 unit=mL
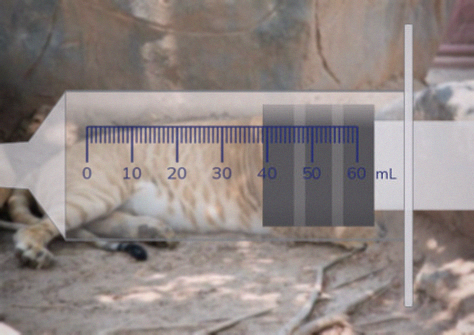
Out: value=39 unit=mL
